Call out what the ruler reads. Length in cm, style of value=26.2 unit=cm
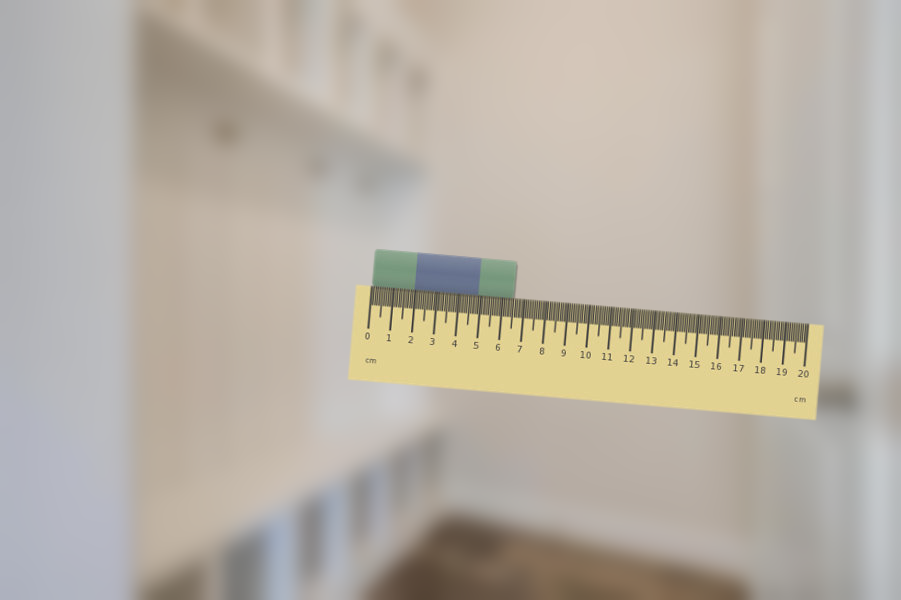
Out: value=6.5 unit=cm
